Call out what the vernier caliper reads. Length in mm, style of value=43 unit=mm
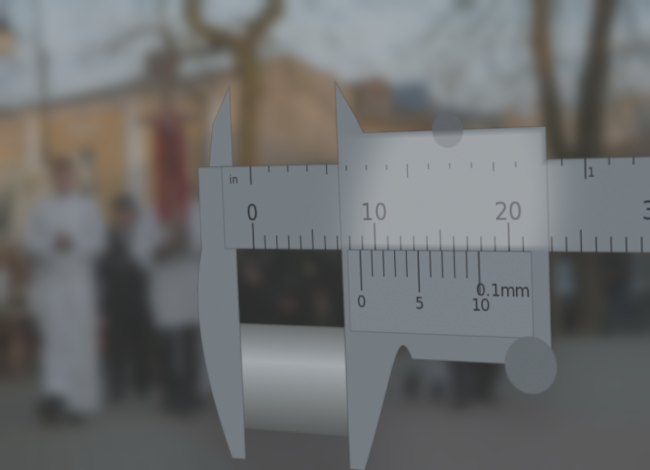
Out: value=8.8 unit=mm
